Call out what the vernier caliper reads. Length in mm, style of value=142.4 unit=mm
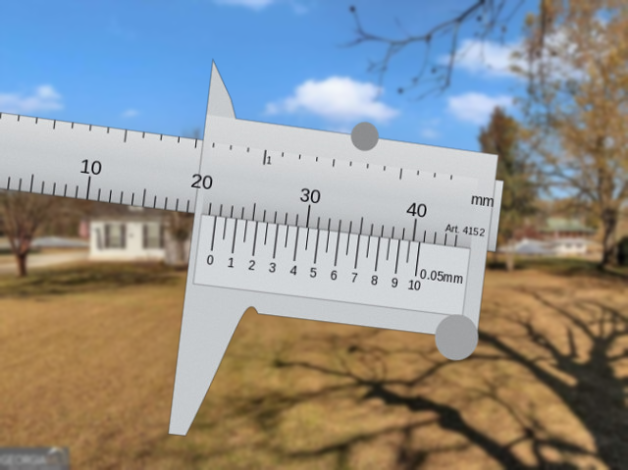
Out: value=21.6 unit=mm
